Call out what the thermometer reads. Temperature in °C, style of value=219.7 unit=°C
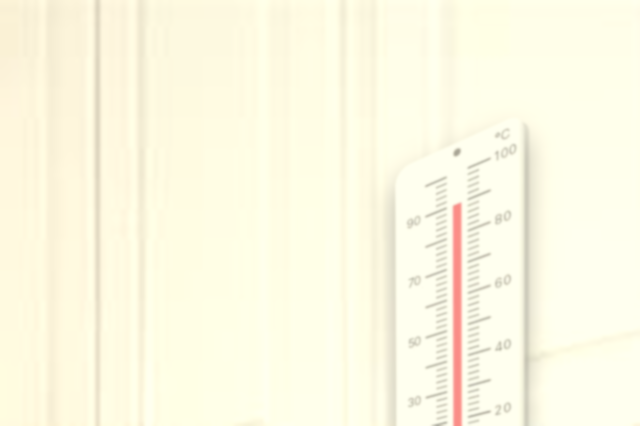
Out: value=90 unit=°C
